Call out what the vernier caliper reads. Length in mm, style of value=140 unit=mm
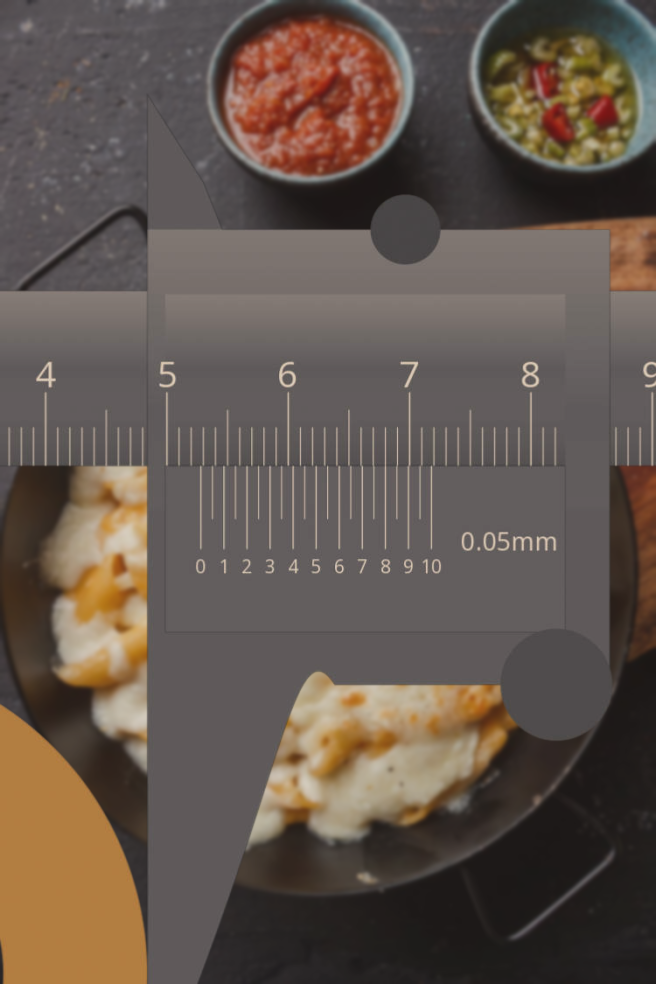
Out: value=52.8 unit=mm
